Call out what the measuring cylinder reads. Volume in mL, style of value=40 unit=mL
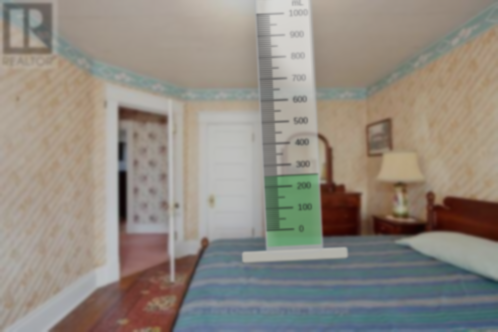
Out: value=250 unit=mL
